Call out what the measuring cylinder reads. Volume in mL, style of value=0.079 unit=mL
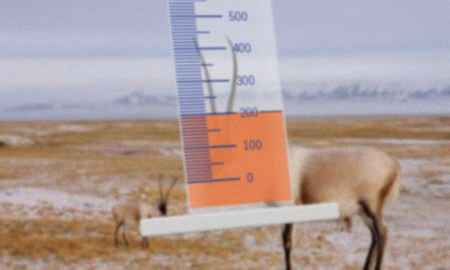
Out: value=200 unit=mL
